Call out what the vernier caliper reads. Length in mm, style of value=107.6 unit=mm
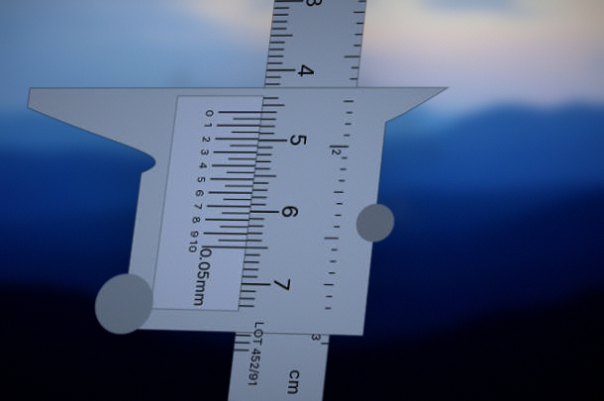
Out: value=46.0 unit=mm
